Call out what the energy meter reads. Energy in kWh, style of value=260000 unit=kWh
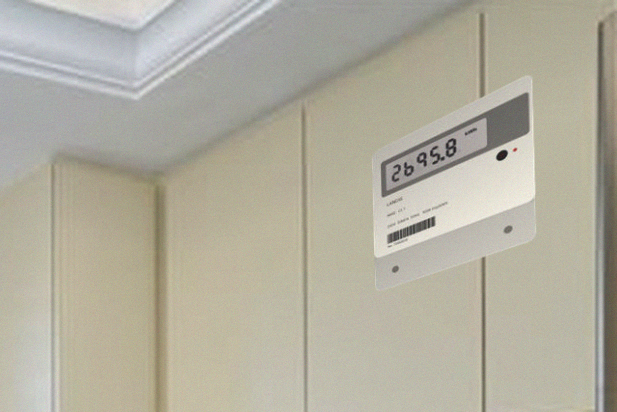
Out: value=2695.8 unit=kWh
